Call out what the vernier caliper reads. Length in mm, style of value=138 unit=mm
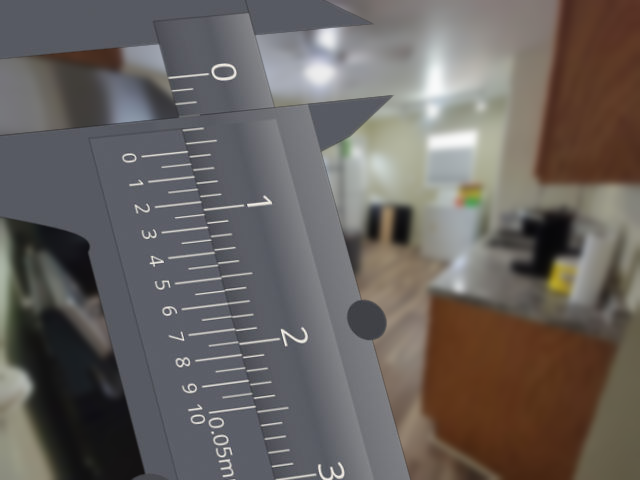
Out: value=5.6 unit=mm
